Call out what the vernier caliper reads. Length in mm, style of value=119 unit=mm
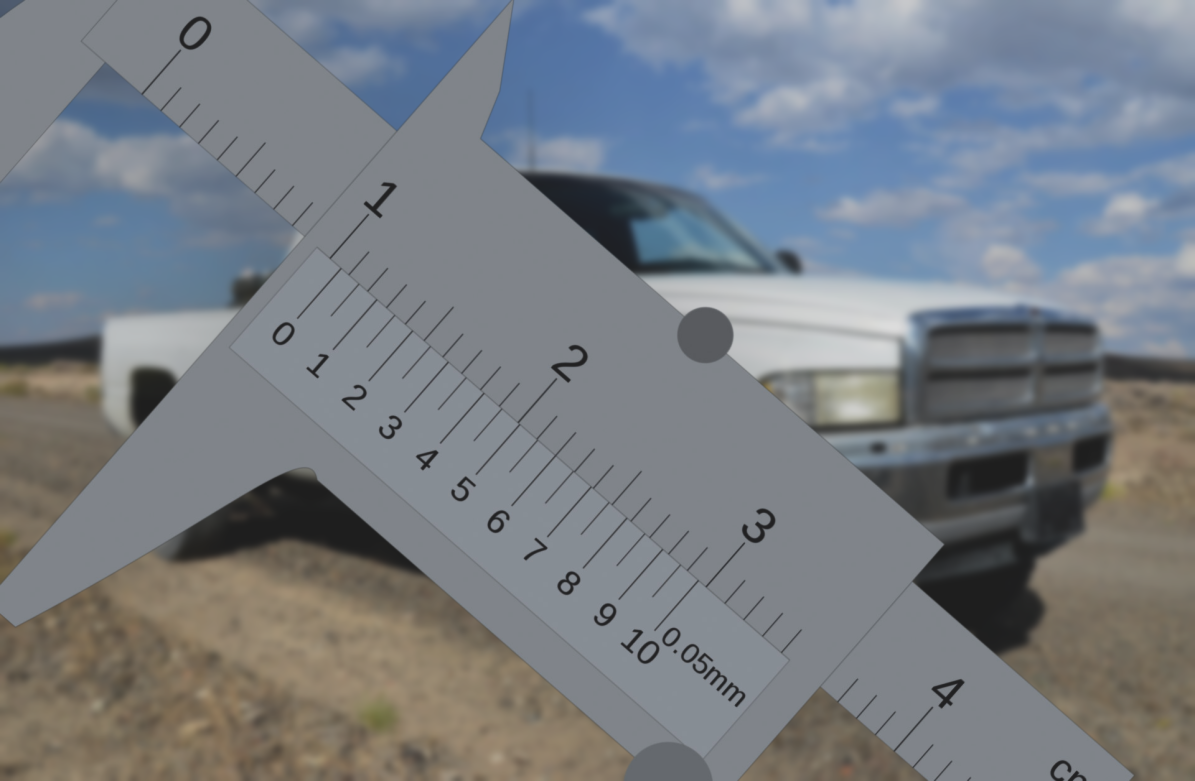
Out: value=10.60 unit=mm
